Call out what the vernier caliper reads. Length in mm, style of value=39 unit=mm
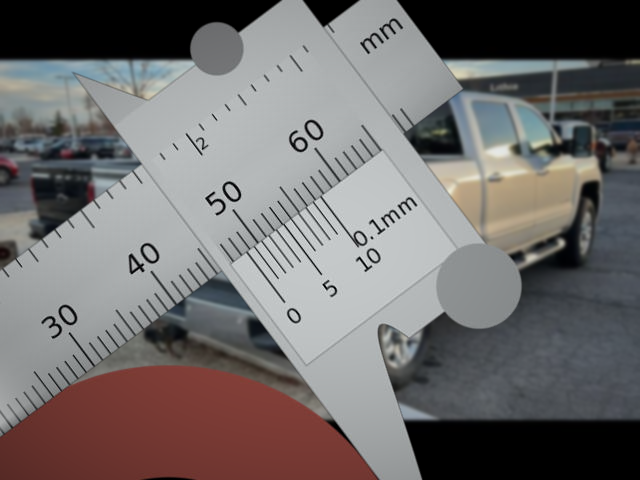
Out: value=48.6 unit=mm
